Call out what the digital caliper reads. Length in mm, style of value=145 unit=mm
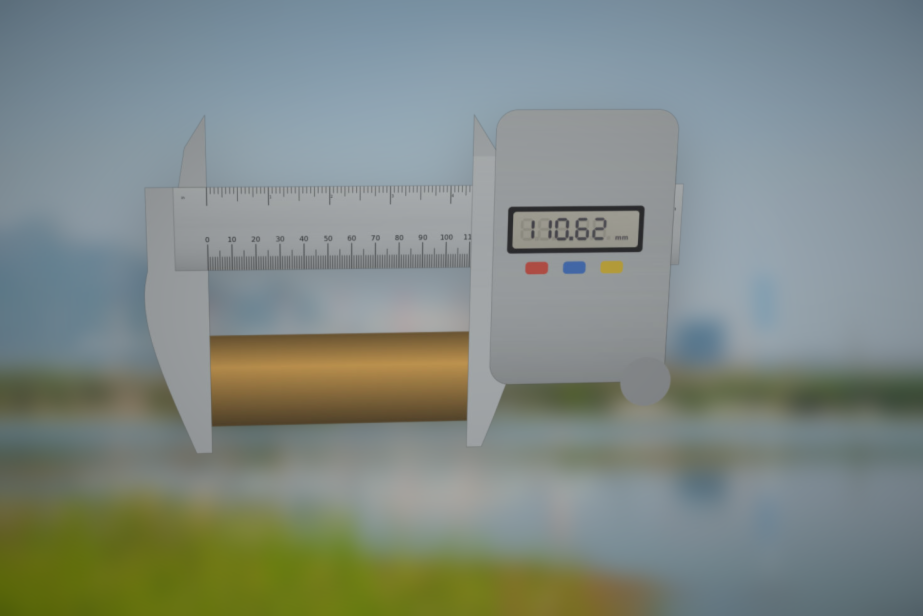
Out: value=110.62 unit=mm
